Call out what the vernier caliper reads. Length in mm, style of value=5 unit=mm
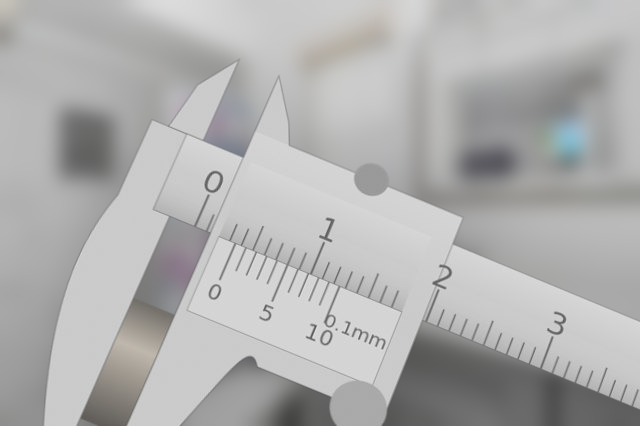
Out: value=3.5 unit=mm
